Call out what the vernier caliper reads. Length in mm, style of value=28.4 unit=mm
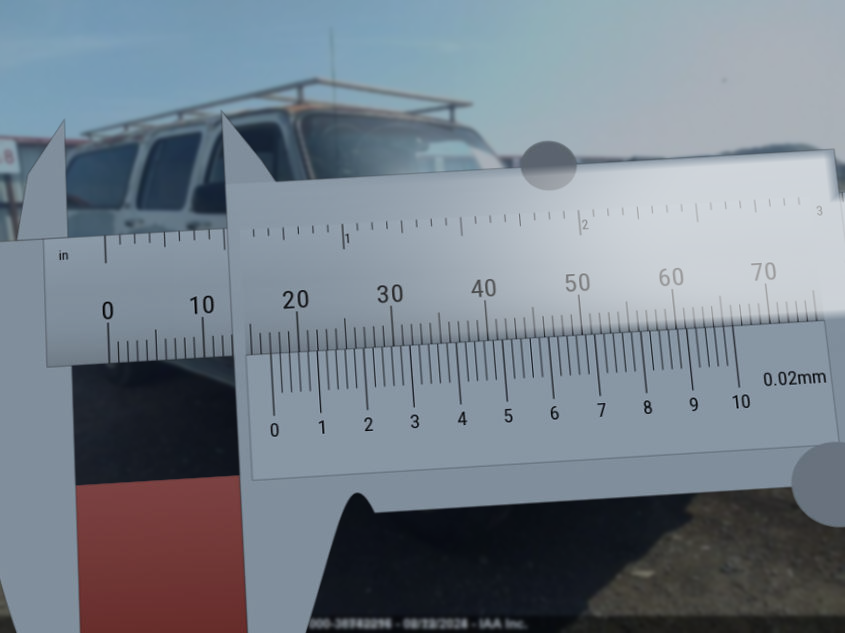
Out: value=17.0 unit=mm
